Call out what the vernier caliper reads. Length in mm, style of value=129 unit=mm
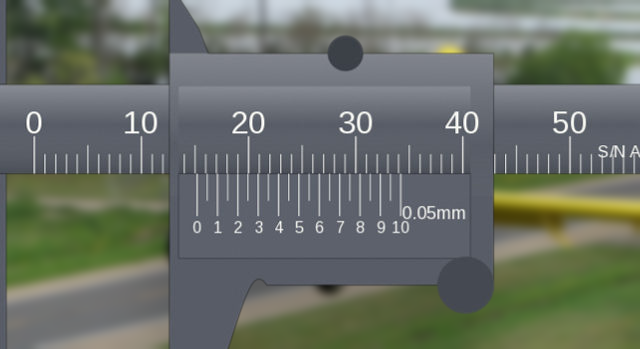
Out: value=15.2 unit=mm
